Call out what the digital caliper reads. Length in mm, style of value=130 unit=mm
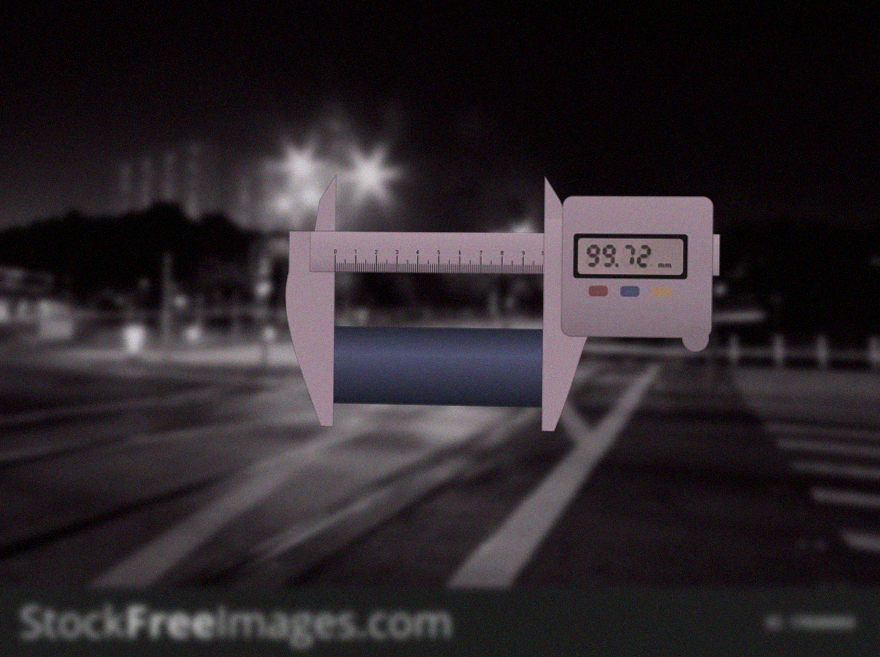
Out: value=99.72 unit=mm
